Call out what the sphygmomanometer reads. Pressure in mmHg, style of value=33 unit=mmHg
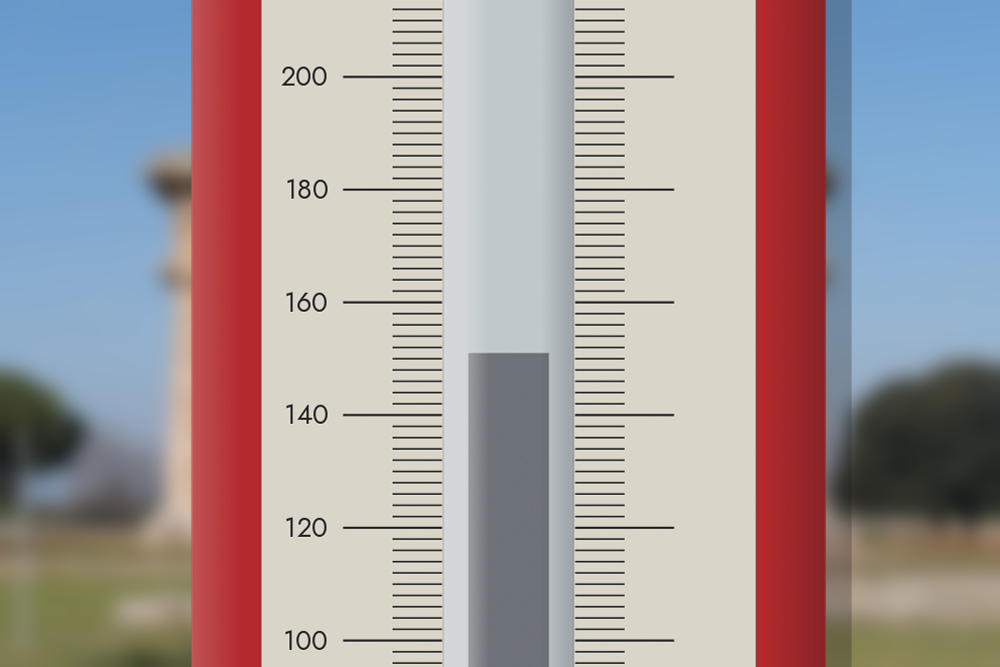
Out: value=151 unit=mmHg
